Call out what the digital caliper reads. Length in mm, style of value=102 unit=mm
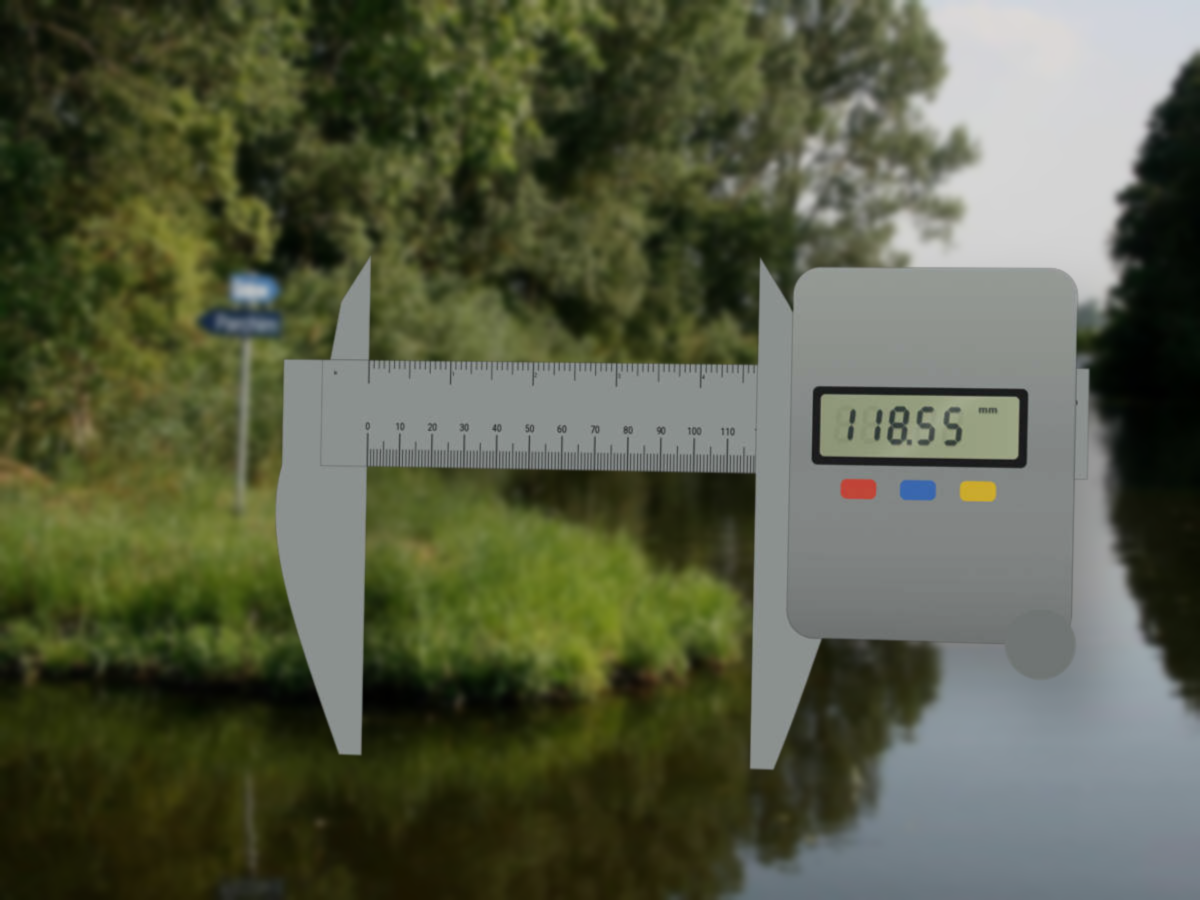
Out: value=118.55 unit=mm
